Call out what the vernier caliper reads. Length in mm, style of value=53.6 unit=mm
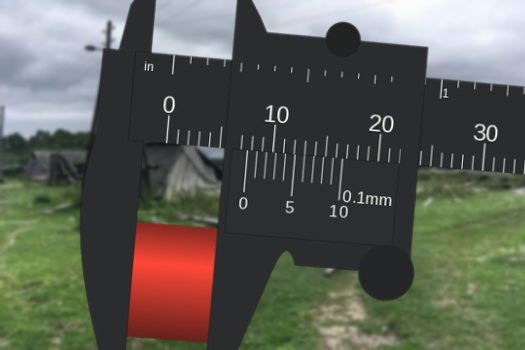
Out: value=7.6 unit=mm
